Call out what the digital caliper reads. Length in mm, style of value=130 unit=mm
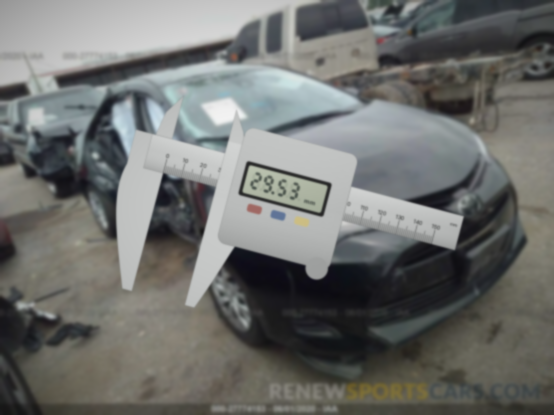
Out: value=29.53 unit=mm
